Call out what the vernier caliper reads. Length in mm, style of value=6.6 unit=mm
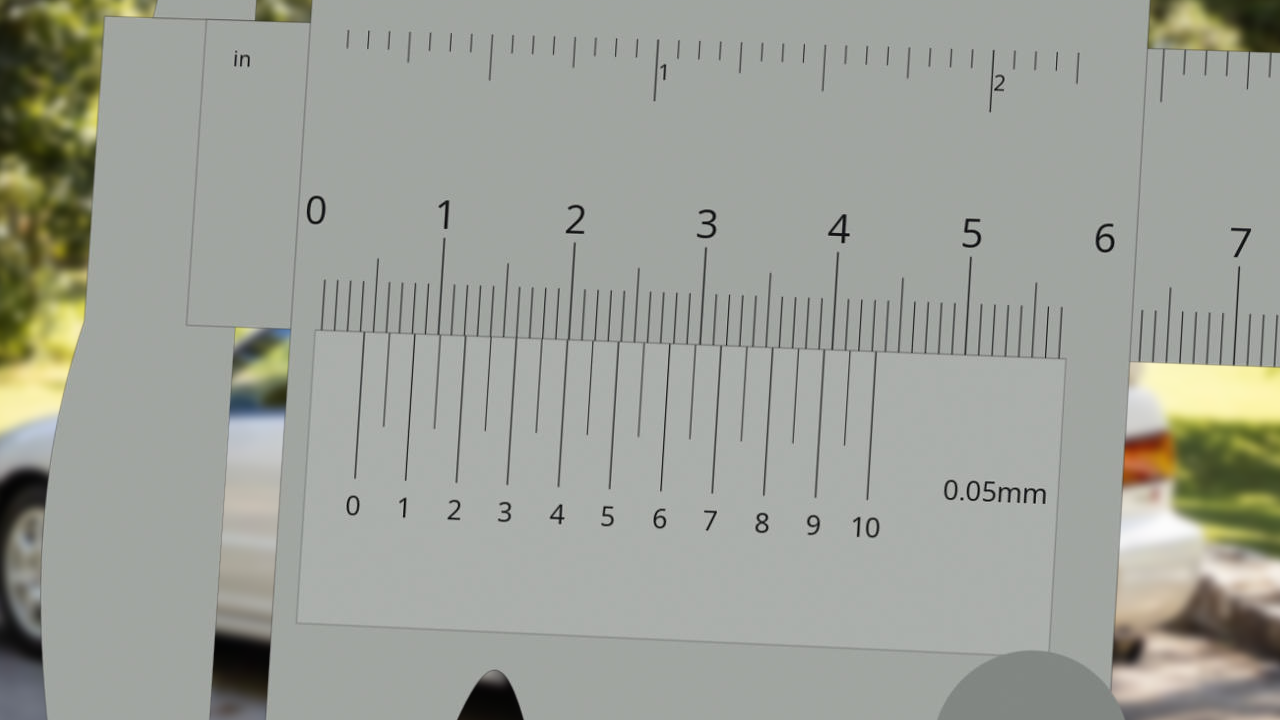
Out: value=4.3 unit=mm
